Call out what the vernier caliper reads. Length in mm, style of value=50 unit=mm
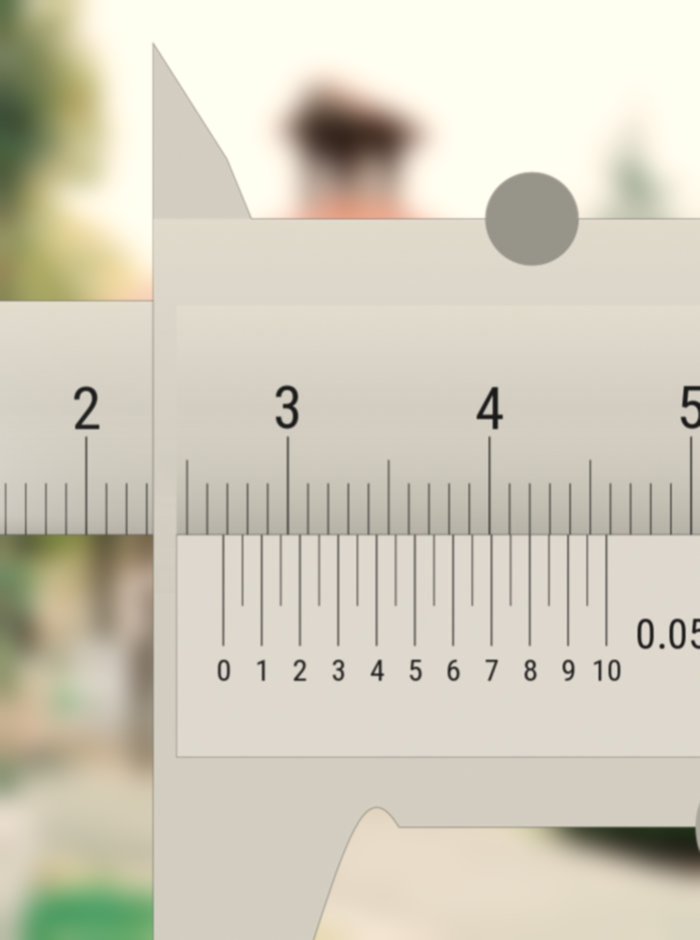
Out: value=26.8 unit=mm
